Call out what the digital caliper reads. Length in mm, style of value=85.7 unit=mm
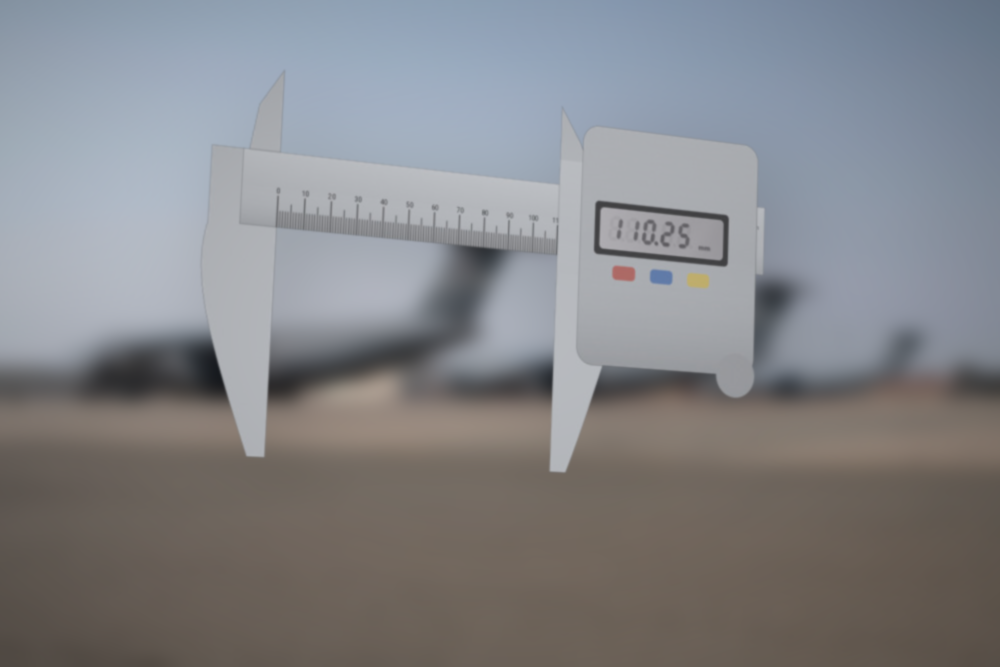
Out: value=110.25 unit=mm
